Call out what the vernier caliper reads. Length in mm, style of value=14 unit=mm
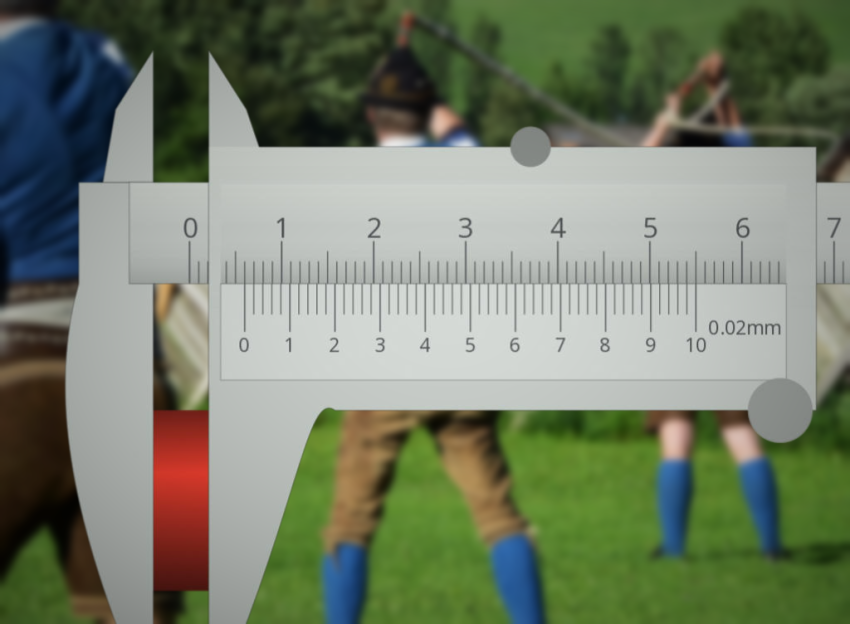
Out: value=6.0 unit=mm
